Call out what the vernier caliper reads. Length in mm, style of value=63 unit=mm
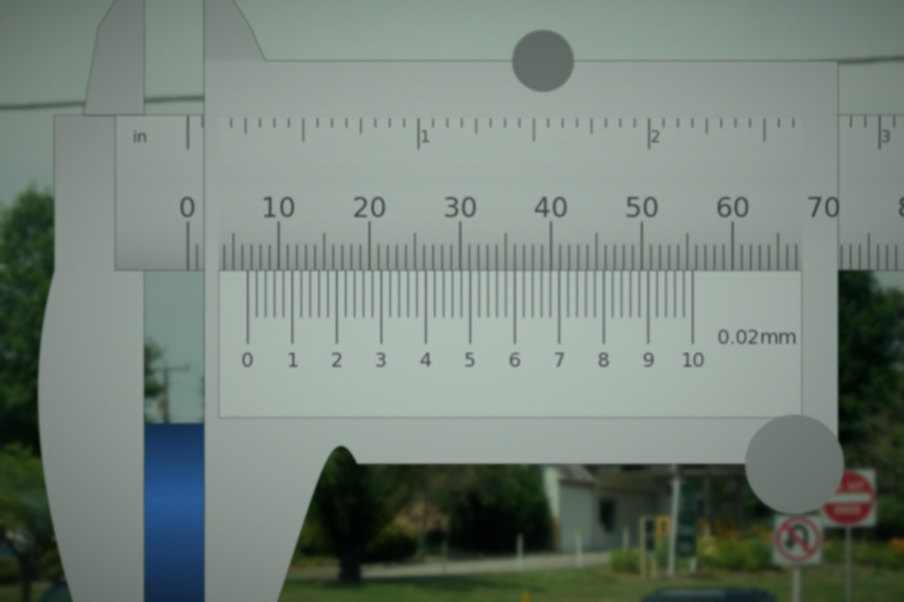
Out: value=6.6 unit=mm
